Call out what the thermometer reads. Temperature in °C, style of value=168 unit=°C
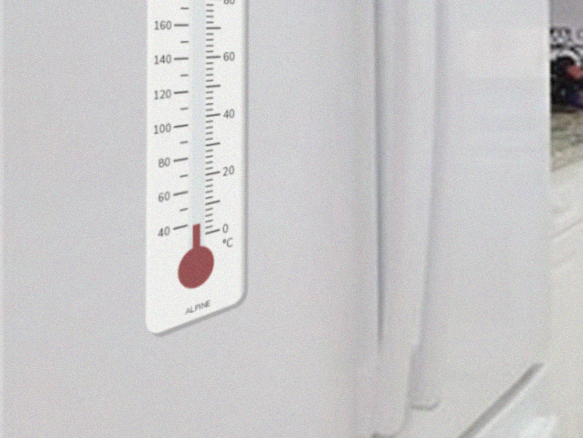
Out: value=4 unit=°C
